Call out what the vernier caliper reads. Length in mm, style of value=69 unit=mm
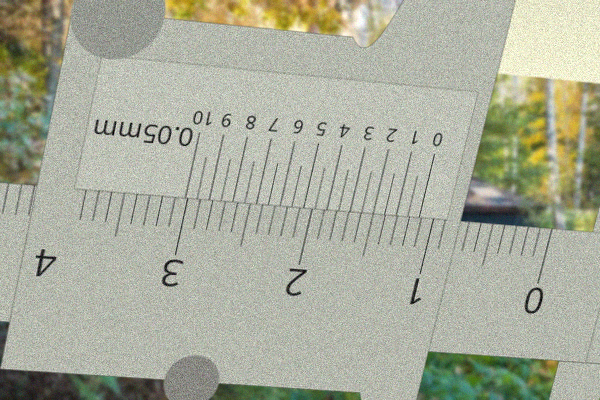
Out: value=11.2 unit=mm
